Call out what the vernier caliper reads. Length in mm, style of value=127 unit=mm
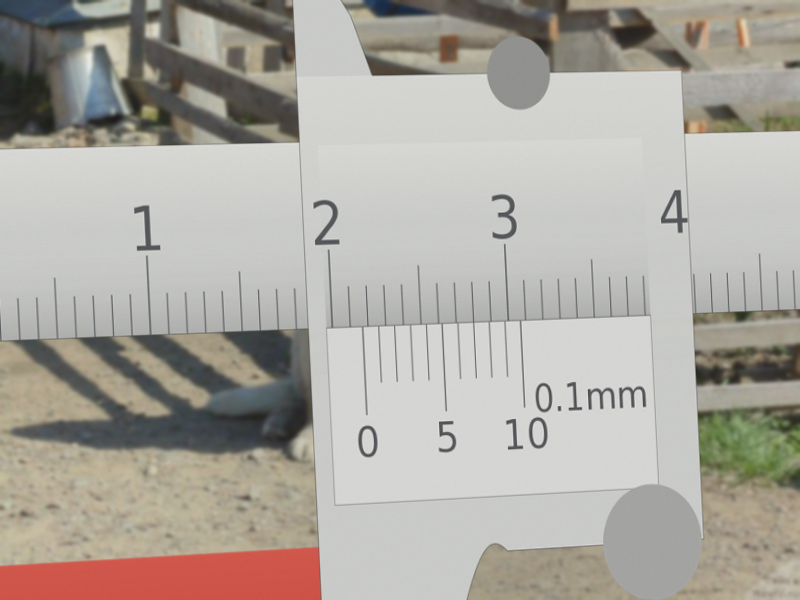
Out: value=21.7 unit=mm
